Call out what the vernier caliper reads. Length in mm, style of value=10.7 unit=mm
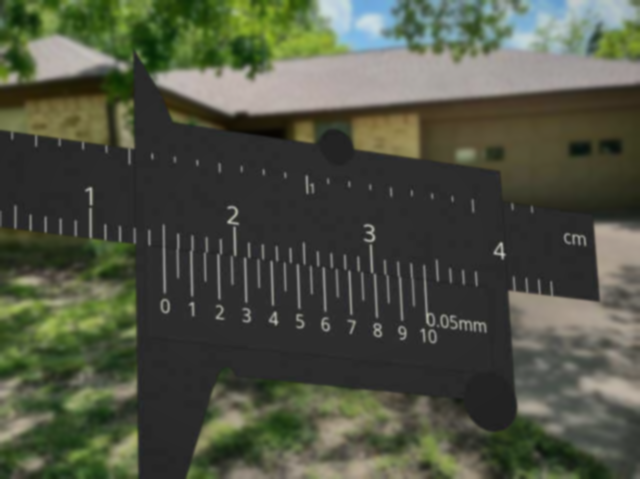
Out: value=15.0 unit=mm
